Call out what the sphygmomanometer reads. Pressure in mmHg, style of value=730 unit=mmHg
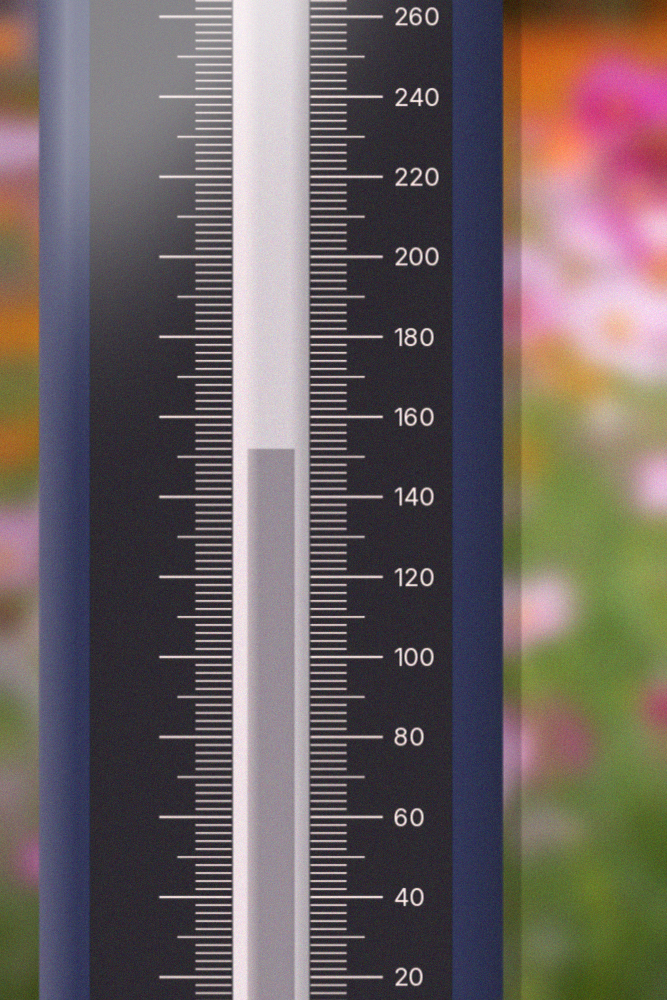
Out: value=152 unit=mmHg
